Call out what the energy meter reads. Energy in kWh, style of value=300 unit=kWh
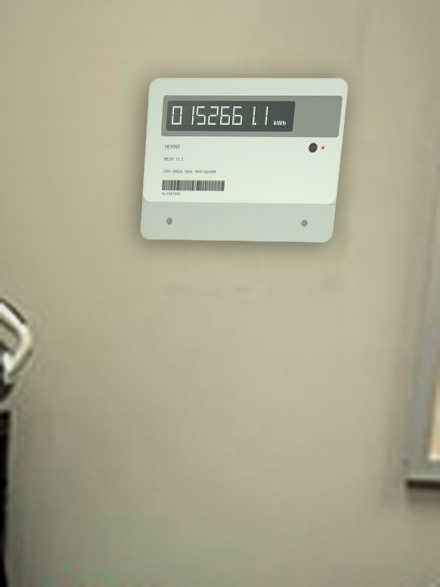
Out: value=152661.1 unit=kWh
